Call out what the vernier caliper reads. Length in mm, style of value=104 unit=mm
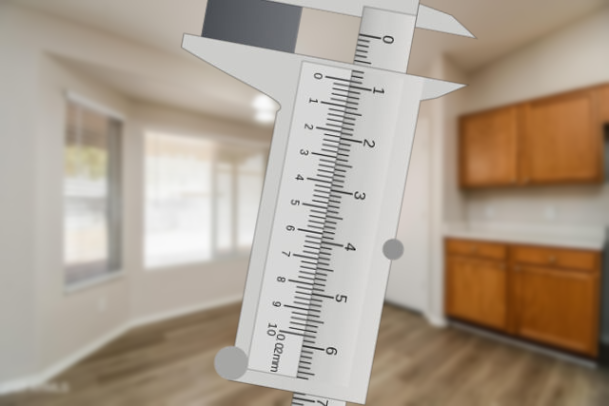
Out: value=9.0 unit=mm
